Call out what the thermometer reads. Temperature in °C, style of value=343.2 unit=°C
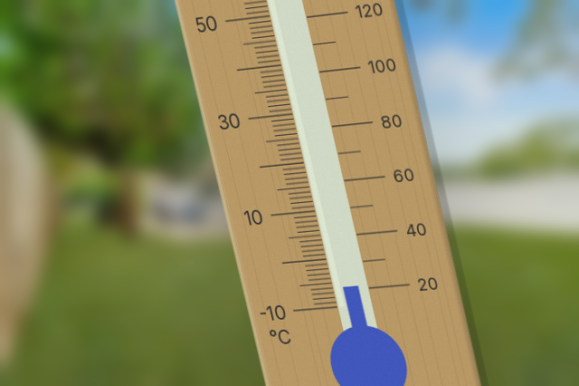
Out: value=-6 unit=°C
